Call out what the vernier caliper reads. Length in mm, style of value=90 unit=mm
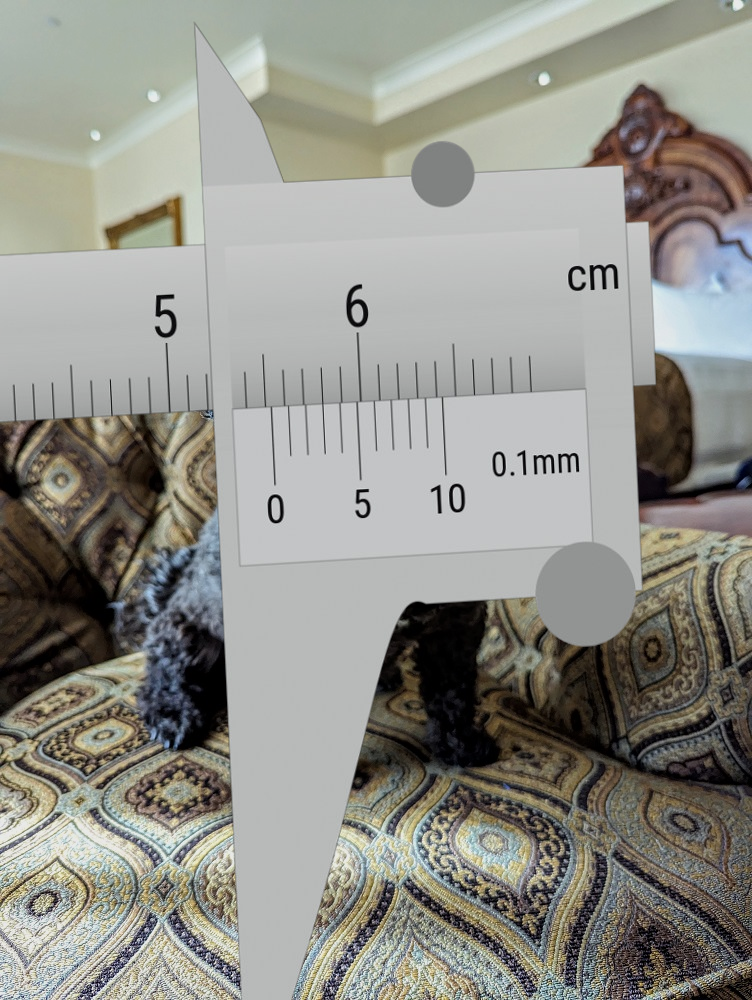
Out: value=55.3 unit=mm
